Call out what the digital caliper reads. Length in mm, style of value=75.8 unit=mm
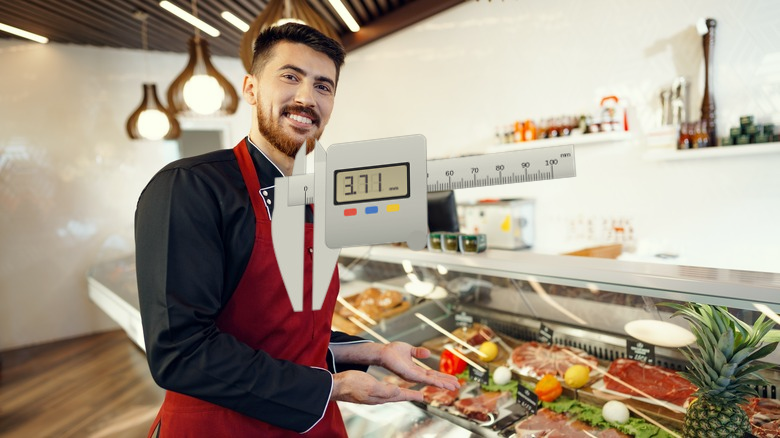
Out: value=3.71 unit=mm
